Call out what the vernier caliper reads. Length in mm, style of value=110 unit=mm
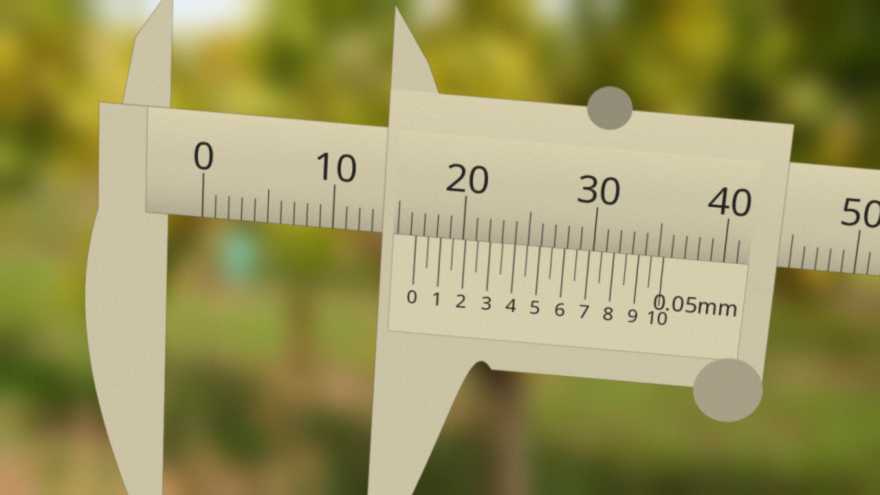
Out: value=16.4 unit=mm
